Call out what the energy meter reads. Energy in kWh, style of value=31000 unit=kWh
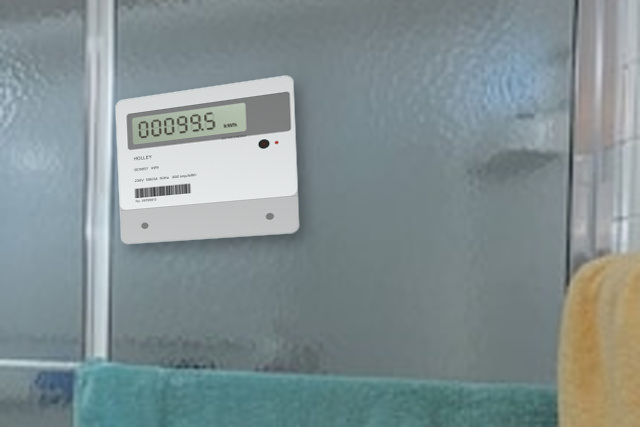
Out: value=99.5 unit=kWh
